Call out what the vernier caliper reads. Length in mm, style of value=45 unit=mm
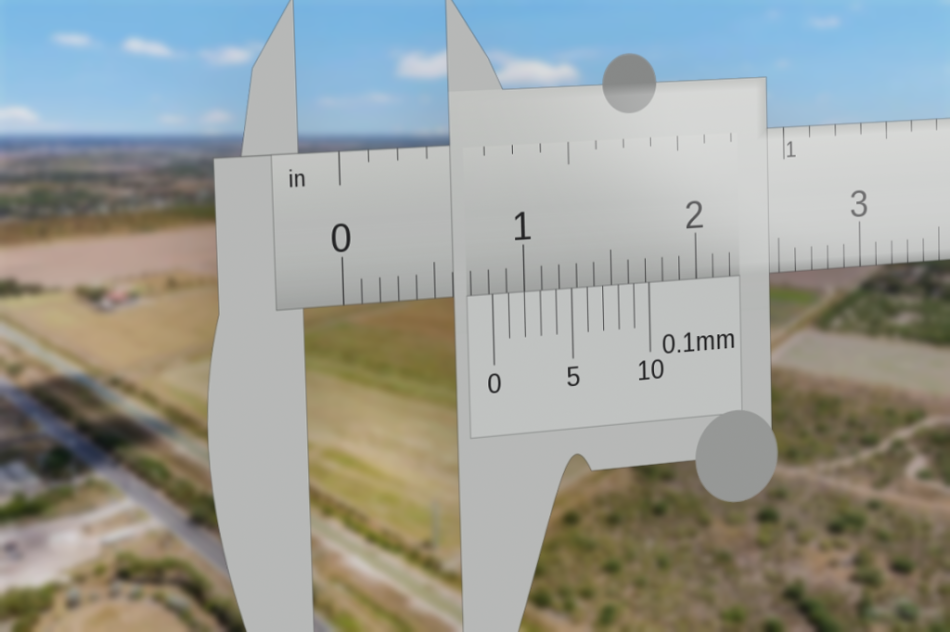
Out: value=8.2 unit=mm
